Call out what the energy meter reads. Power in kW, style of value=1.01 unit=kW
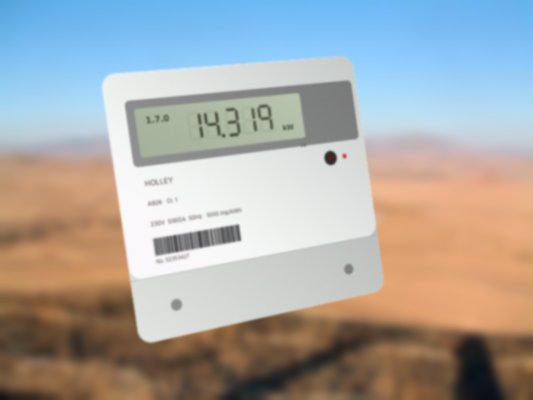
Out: value=14.319 unit=kW
